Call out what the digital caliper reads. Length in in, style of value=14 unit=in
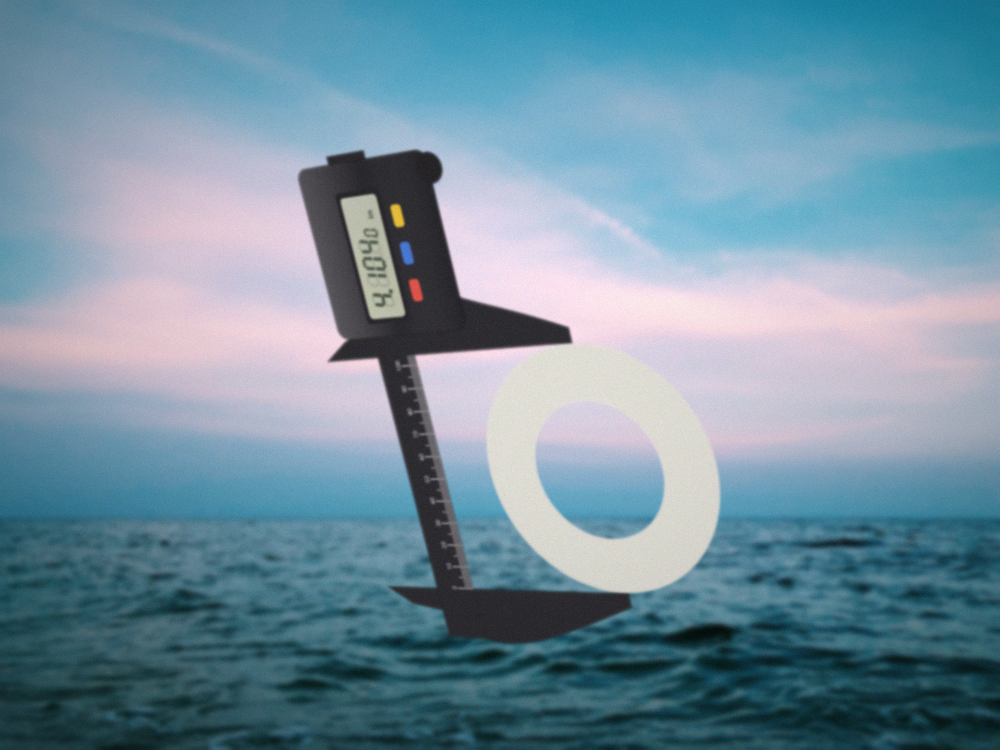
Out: value=4.1040 unit=in
